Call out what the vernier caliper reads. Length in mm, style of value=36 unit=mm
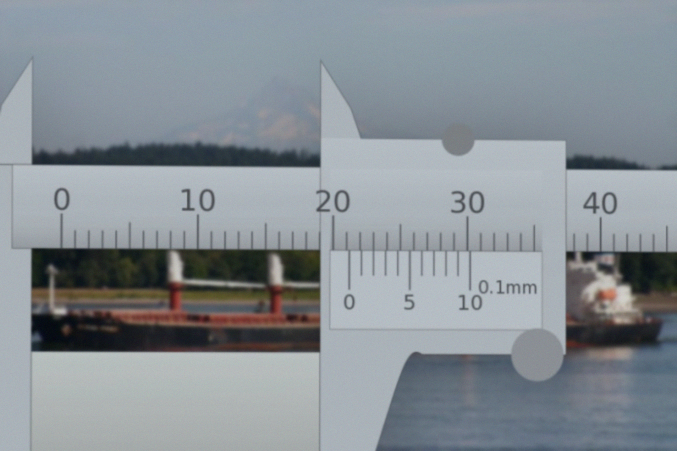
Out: value=21.2 unit=mm
